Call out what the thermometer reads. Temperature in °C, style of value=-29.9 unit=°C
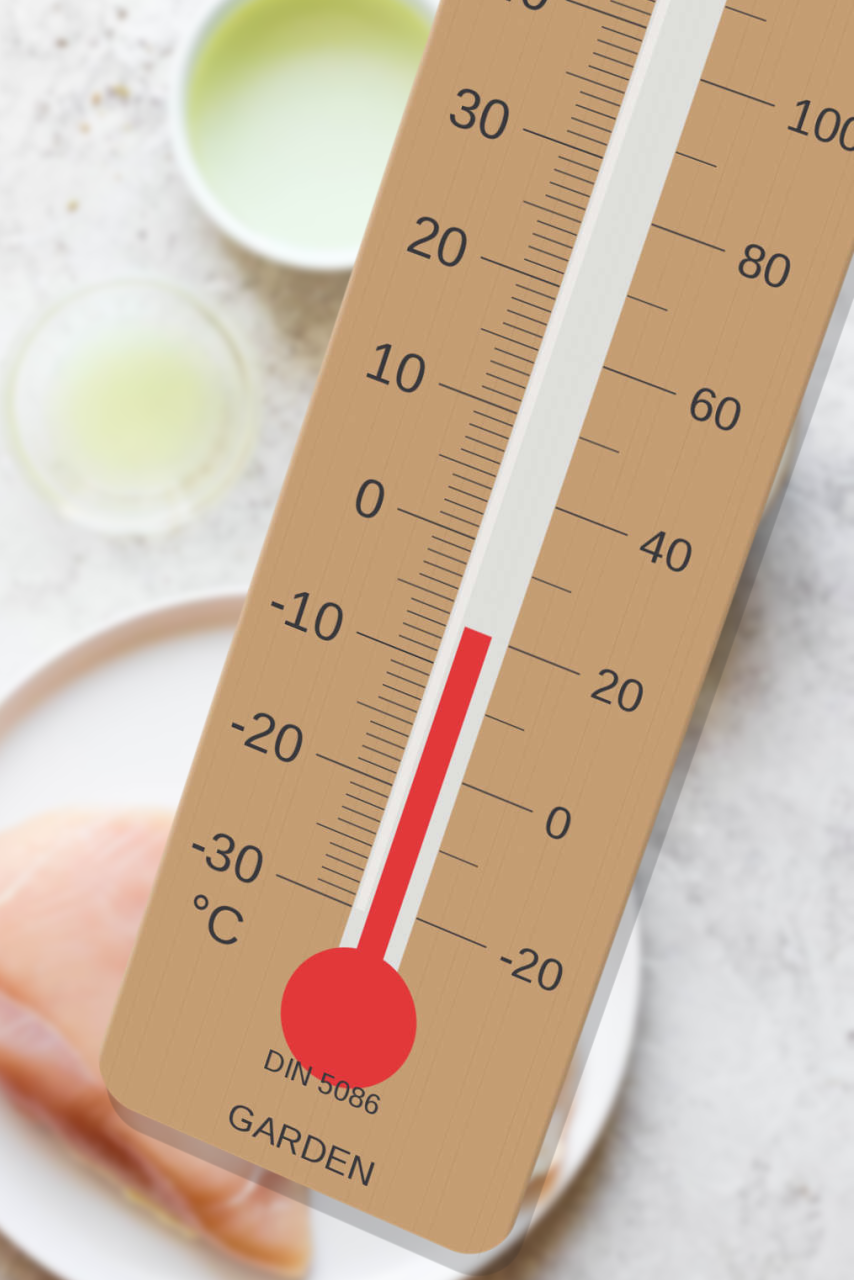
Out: value=-6.5 unit=°C
